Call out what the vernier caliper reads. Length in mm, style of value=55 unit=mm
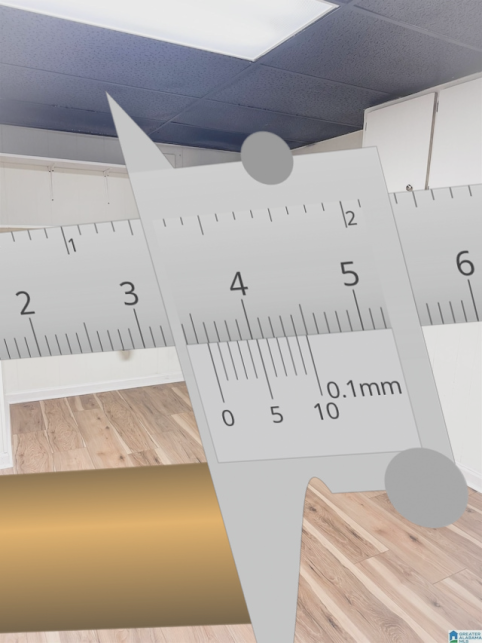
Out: value=35.9 unit=mm
